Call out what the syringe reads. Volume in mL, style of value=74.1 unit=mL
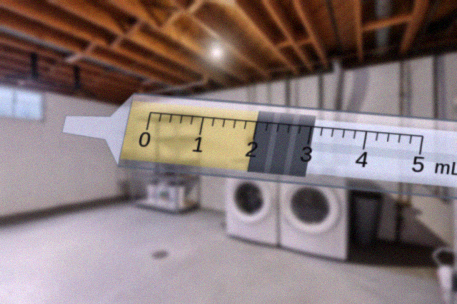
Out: value=2 unit=mL
